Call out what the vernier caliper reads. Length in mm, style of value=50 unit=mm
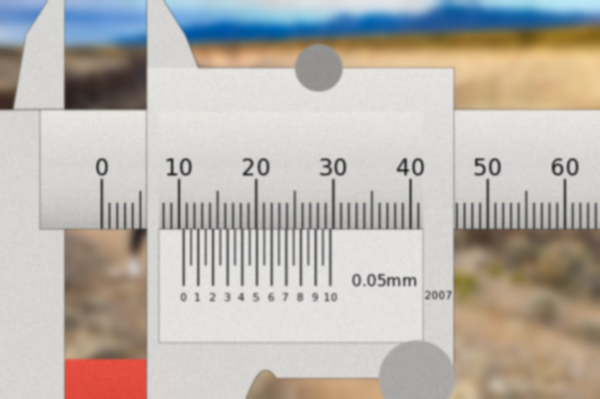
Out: value=10.6 unit=mm
